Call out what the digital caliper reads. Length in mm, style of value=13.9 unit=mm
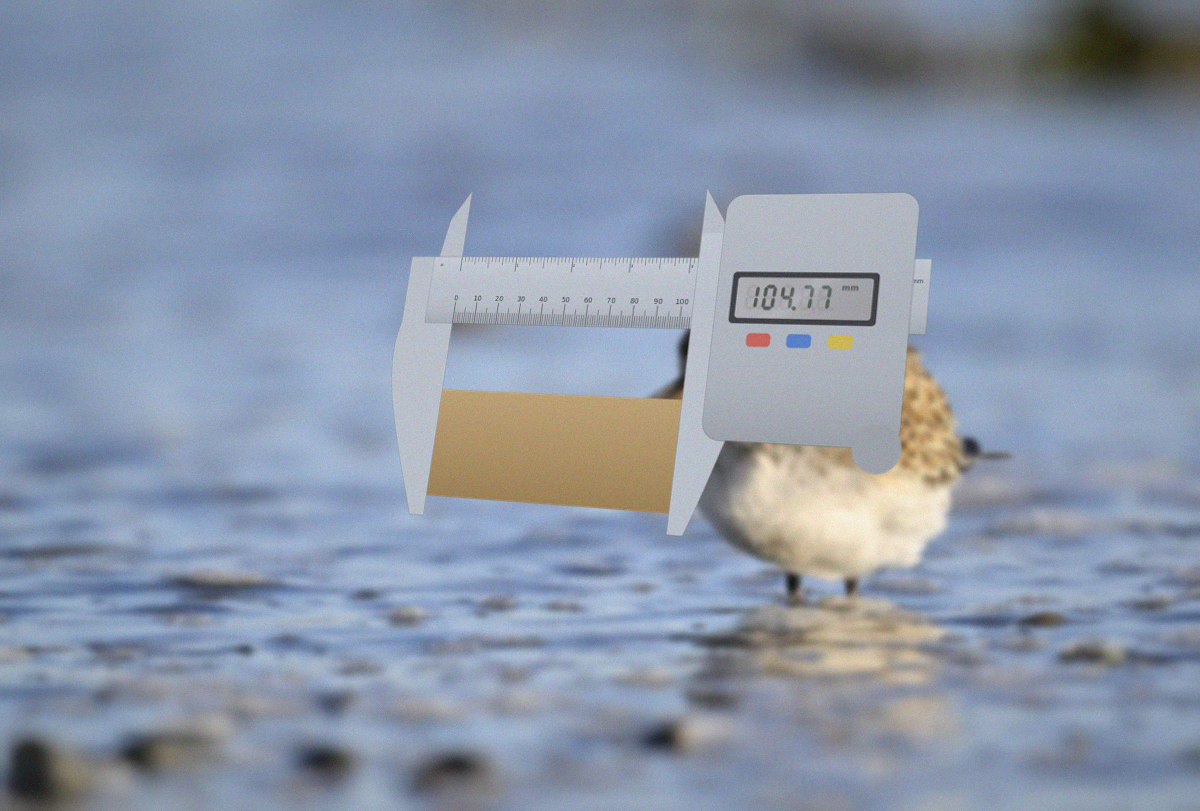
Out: value=104.77 unit=mm
